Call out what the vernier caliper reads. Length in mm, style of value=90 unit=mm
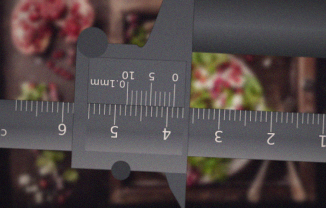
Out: value=38.8 unit=mm
